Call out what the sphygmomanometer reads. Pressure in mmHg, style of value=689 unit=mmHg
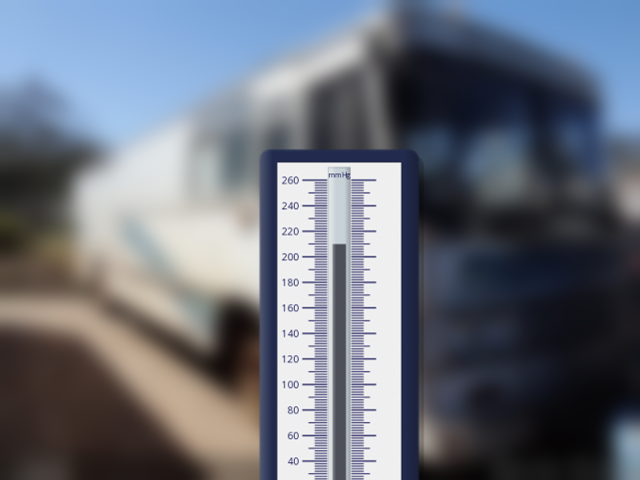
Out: value=210 unit=mmHg
